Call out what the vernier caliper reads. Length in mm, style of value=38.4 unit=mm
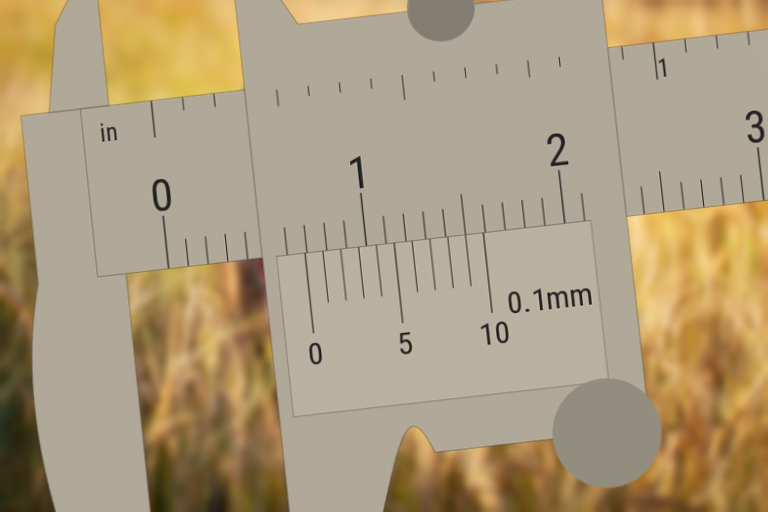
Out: value=6.9 unit=mm
